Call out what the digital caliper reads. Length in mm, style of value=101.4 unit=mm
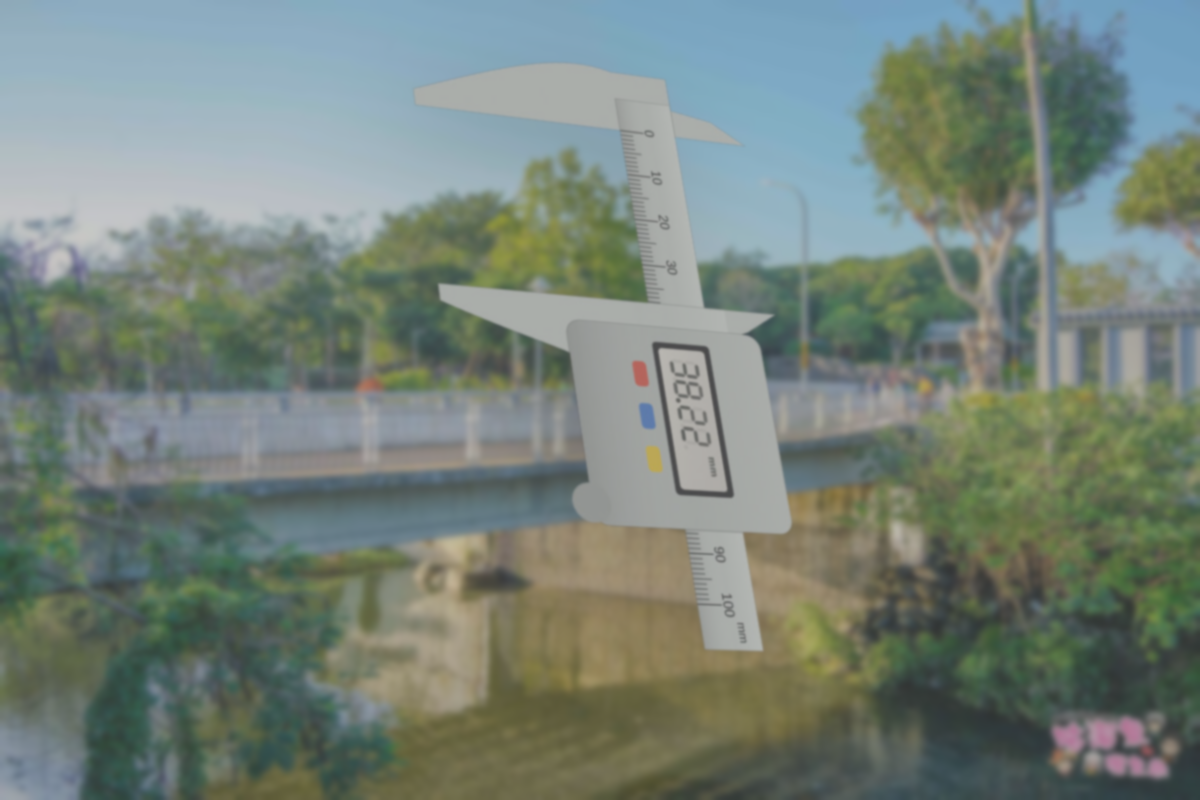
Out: value=38.22 unit=mm
